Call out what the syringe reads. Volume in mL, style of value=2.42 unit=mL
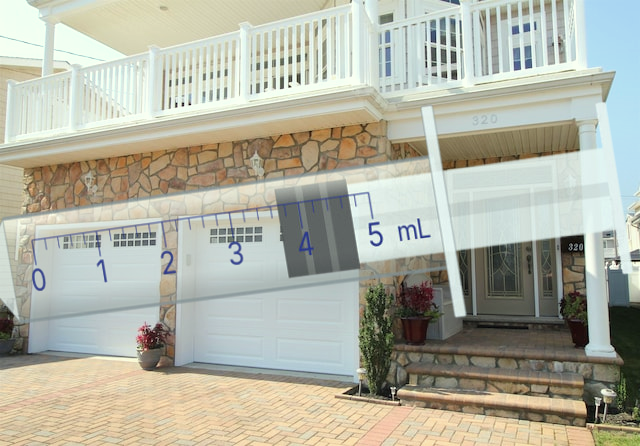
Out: value=3.7 unit=mL
